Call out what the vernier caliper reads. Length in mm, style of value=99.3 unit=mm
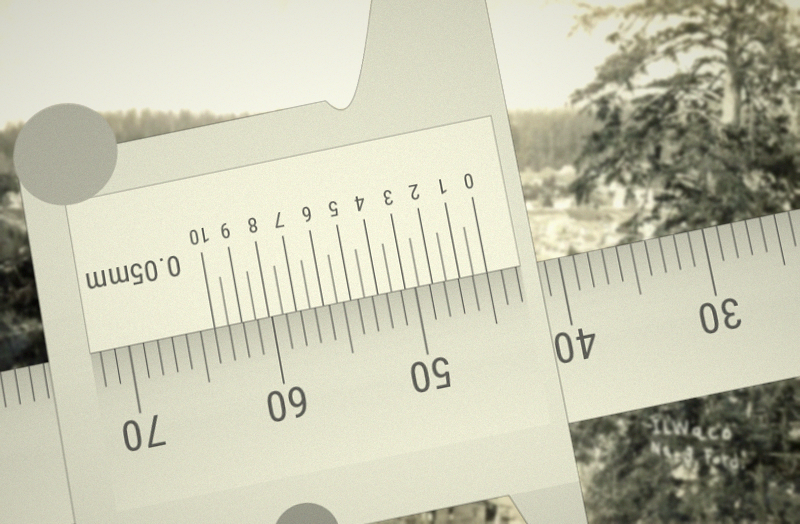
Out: value=45.0 unit=mm
